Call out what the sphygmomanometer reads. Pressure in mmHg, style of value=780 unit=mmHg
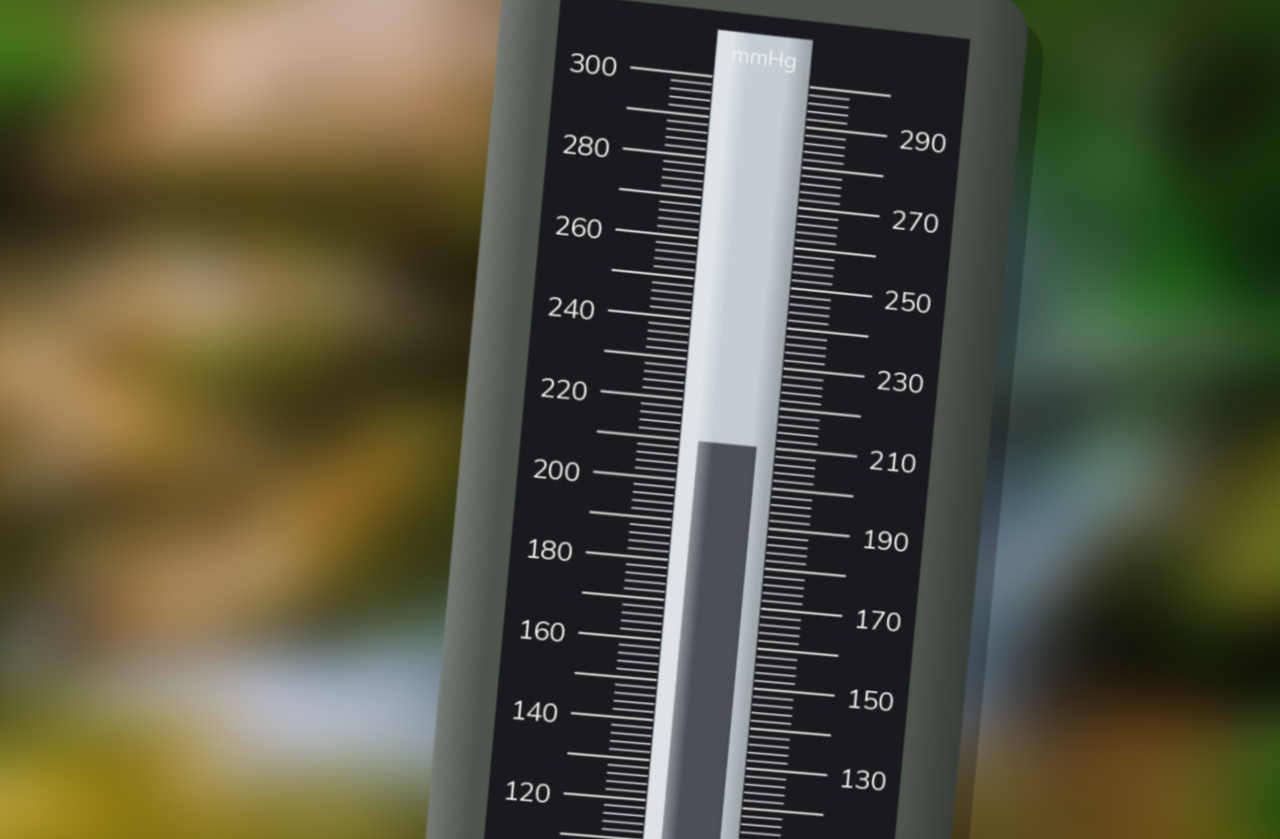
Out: value=210 unit=mmHg
